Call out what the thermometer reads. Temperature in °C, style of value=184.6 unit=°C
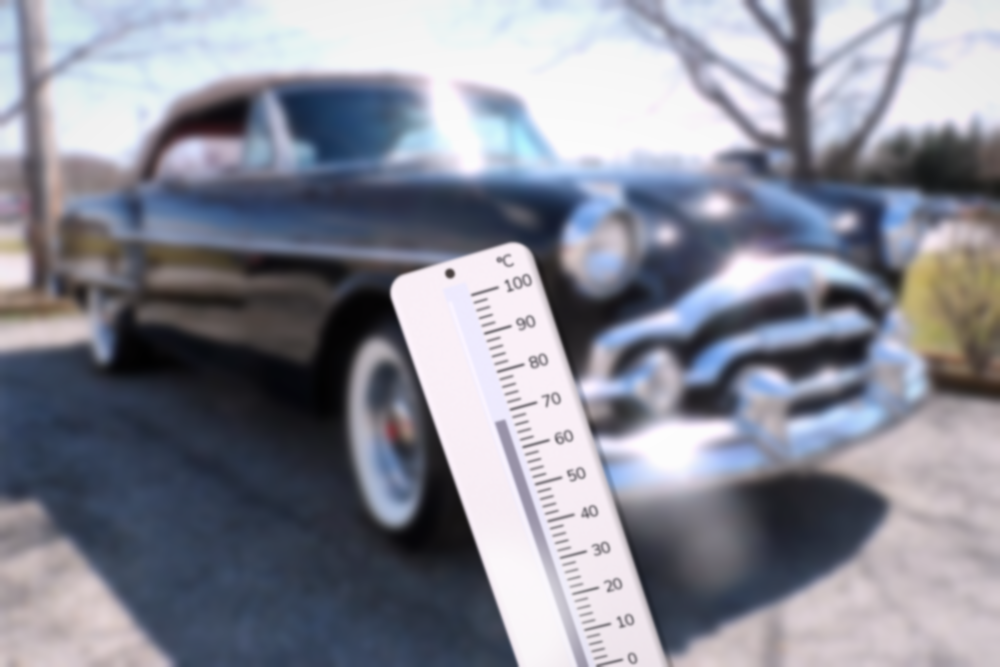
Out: value=68 unit=°C
